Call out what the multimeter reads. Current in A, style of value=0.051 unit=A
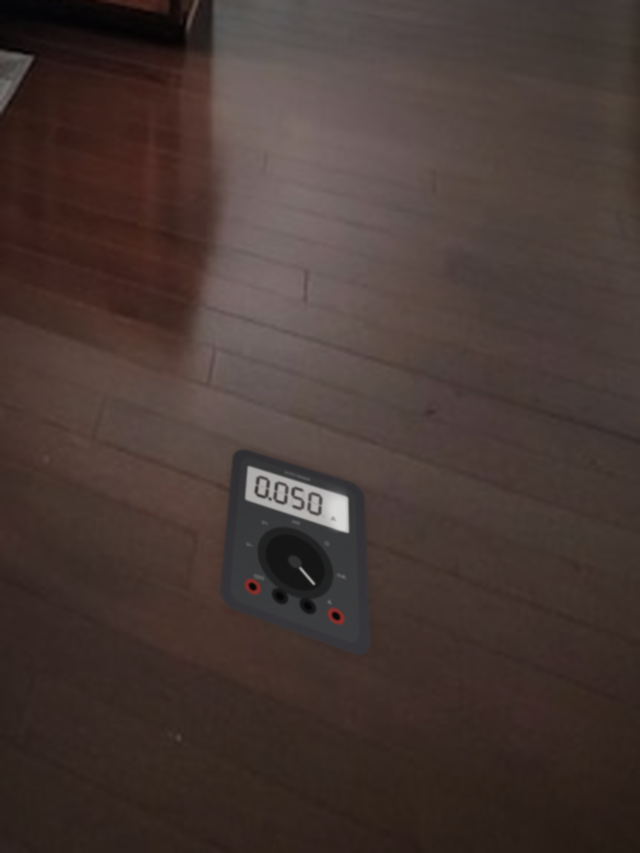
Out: value=0.050 unit=A
